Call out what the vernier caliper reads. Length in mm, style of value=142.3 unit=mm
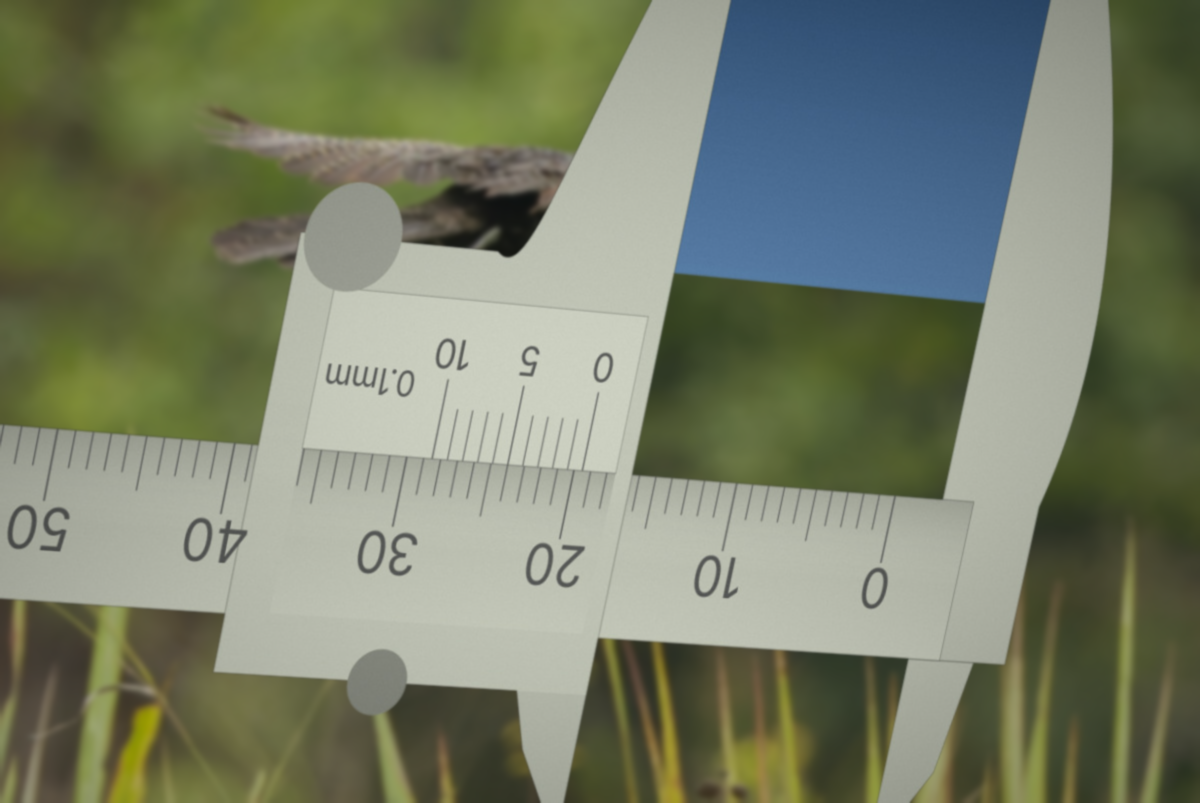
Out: value=19.5 unit=mm
